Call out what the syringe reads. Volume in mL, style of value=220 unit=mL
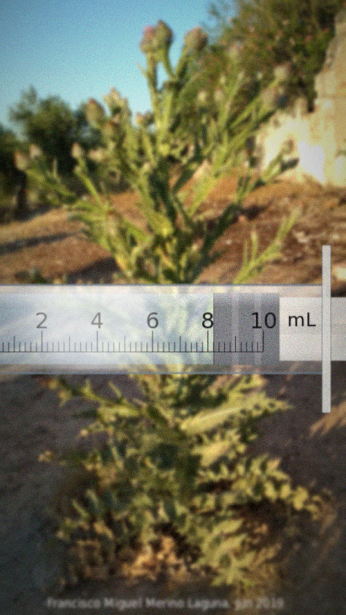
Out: value=8.2 unit=mL
